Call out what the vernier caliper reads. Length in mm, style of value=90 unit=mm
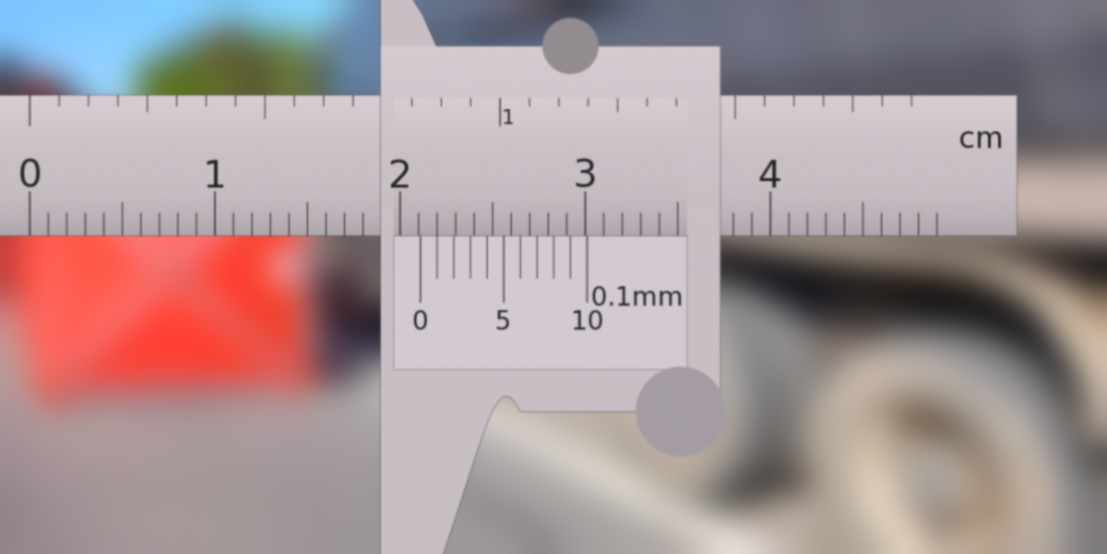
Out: value=21.1 unit=mm
